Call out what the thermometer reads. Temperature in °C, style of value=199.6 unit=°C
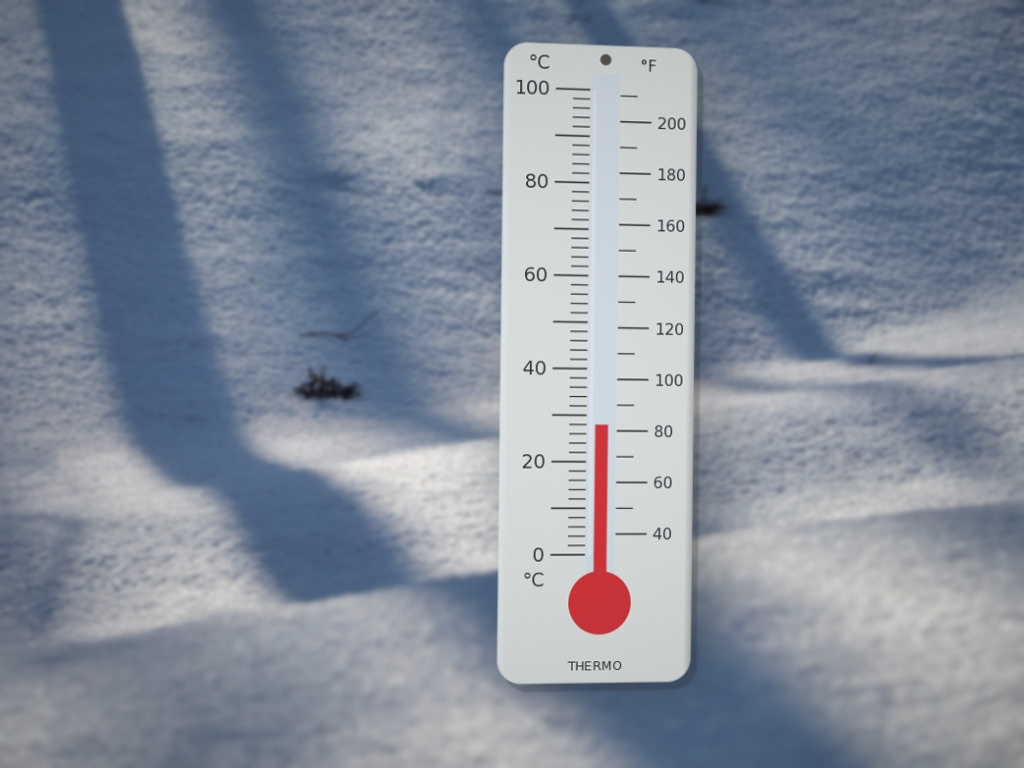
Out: value=28 unit=°C
